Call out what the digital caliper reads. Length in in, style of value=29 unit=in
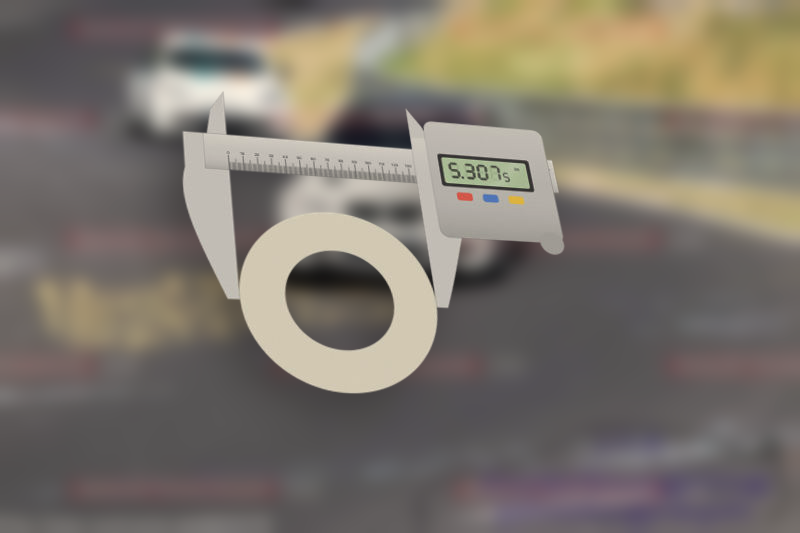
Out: value=5.3075 unit=in
